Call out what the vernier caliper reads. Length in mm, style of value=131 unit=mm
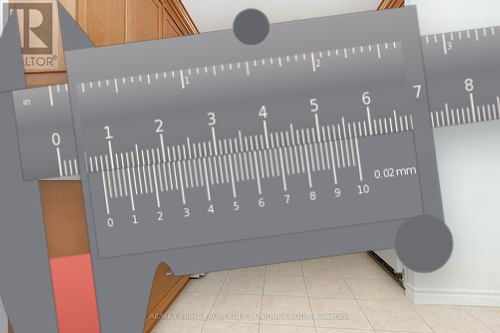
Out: value=8.0 unit=mm
